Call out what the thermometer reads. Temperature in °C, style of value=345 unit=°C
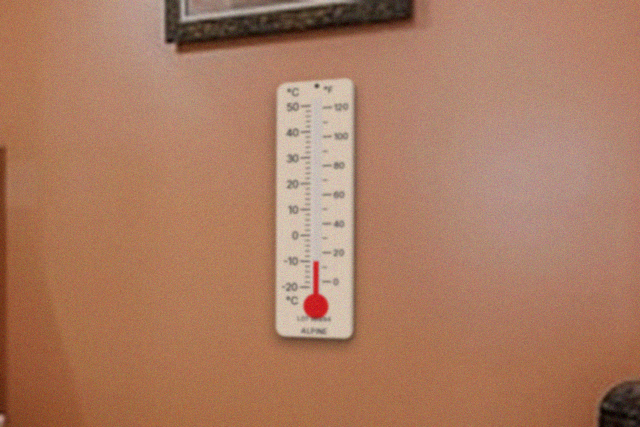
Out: value=-10 unit=°C
